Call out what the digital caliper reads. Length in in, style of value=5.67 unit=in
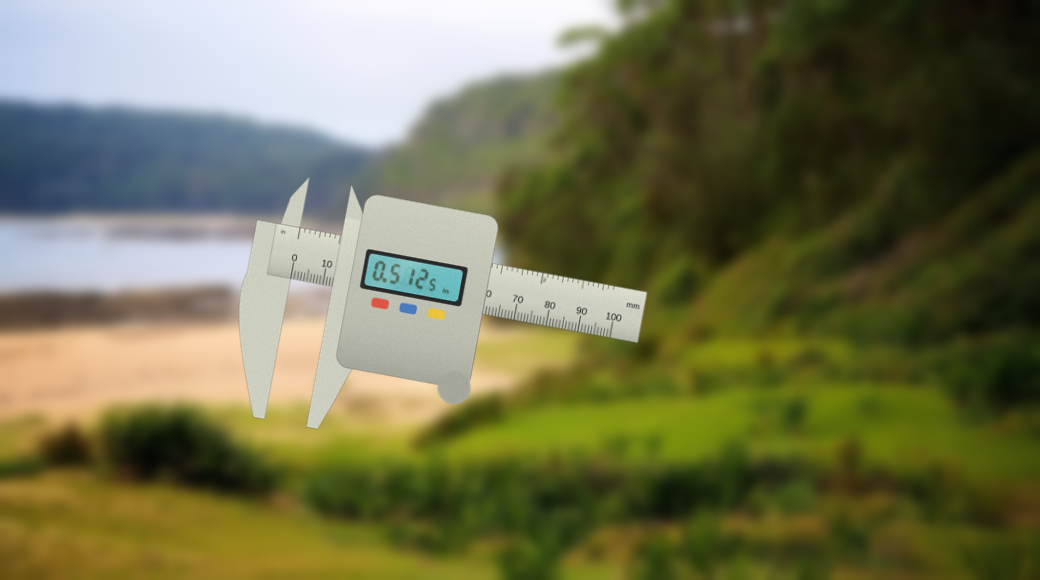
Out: value=0.5125 unit=in
